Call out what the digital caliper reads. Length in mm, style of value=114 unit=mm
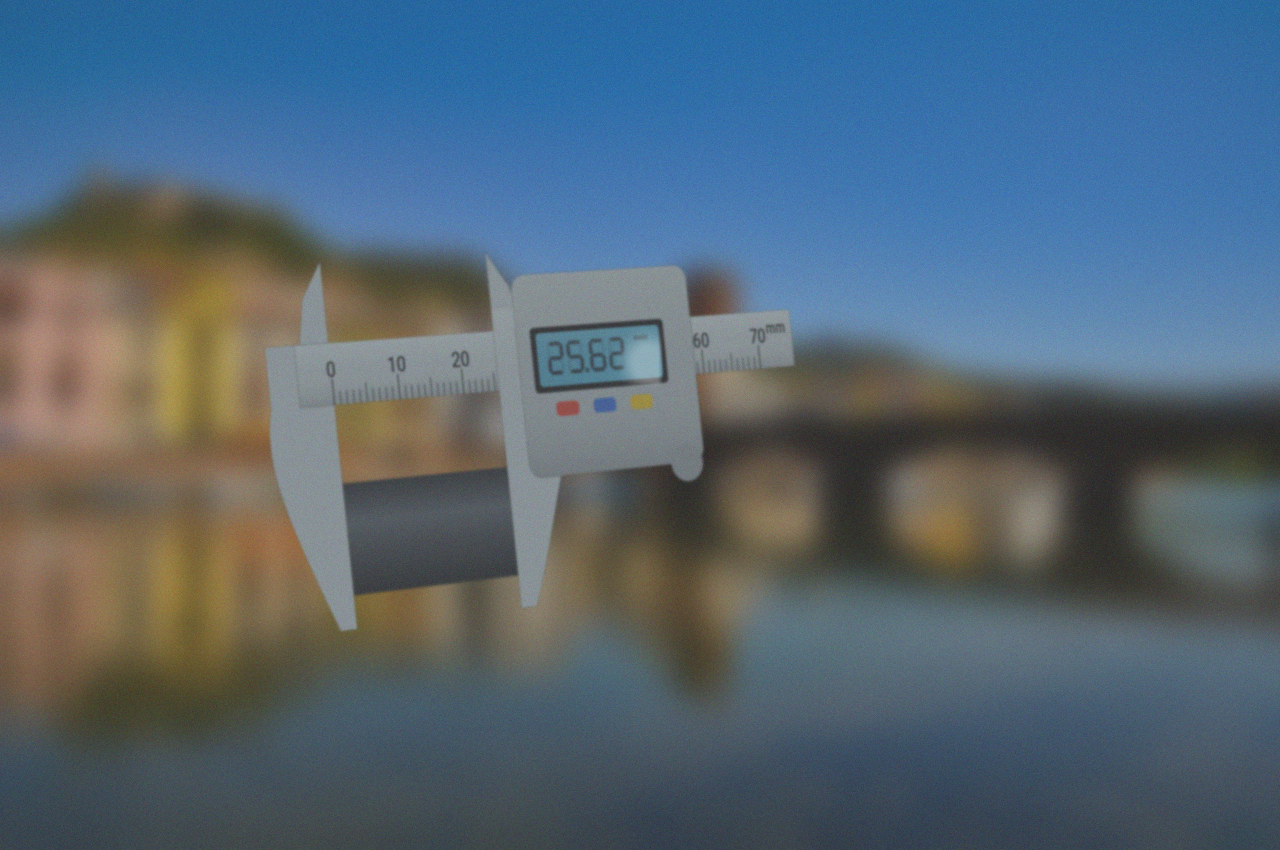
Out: value=25.62 unit=mm
